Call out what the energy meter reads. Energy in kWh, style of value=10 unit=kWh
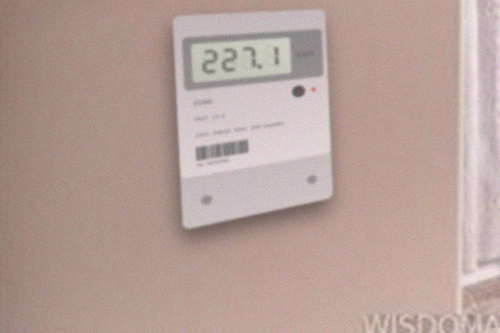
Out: value=227.1 unit=kWh
